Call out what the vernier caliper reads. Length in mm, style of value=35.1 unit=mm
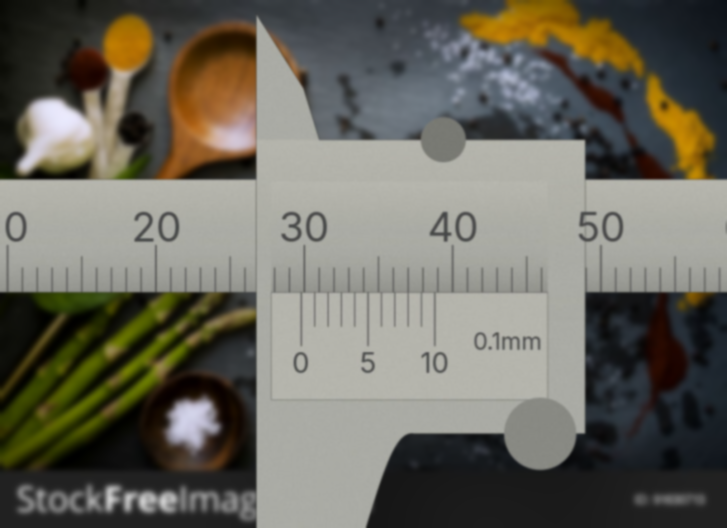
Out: value=29.8 unit=mm
